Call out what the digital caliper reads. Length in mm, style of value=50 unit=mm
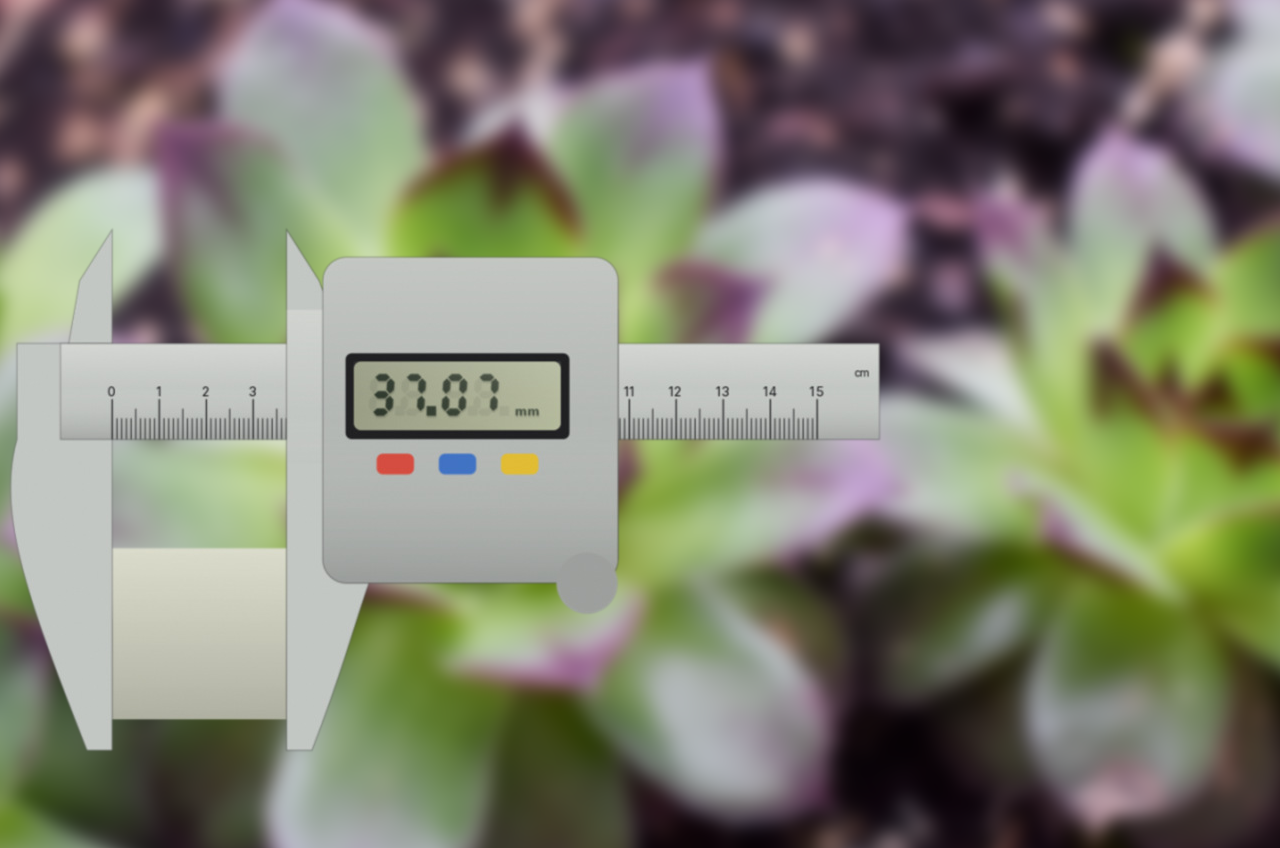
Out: value=37.07 unit=mm
